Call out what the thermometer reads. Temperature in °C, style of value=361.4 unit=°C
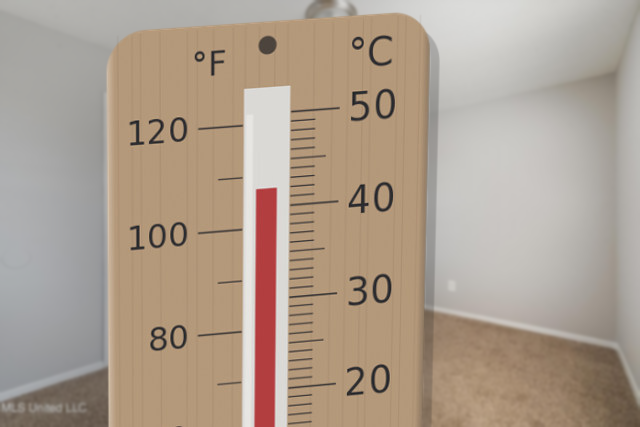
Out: value=42 unit=°C
